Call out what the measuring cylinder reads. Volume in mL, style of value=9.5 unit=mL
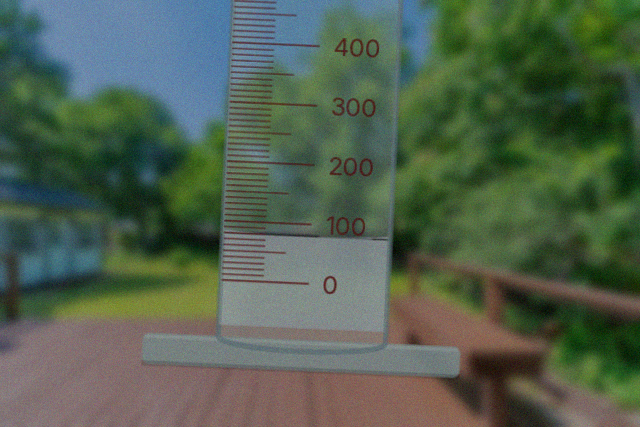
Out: value=80 unit=mL
